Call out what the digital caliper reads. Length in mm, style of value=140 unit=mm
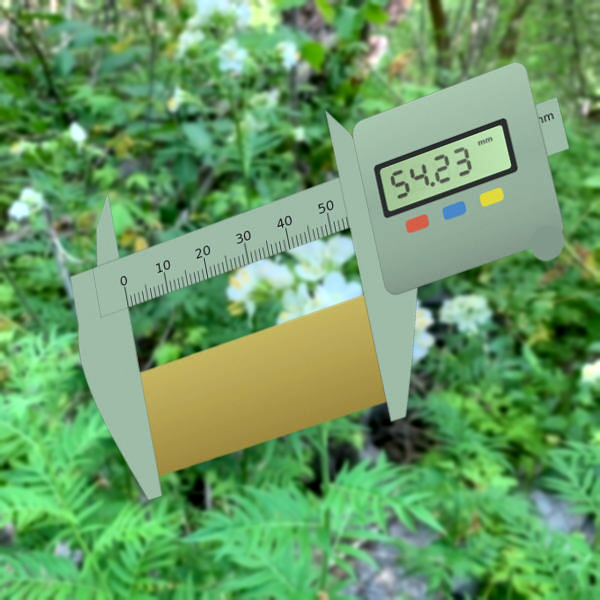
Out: value=54.23 unit=mm
